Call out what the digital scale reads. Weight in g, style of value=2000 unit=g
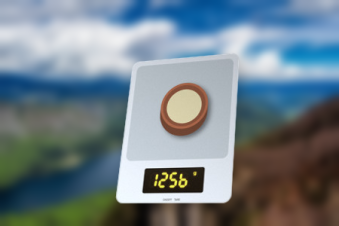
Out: value=1256 unit=g
